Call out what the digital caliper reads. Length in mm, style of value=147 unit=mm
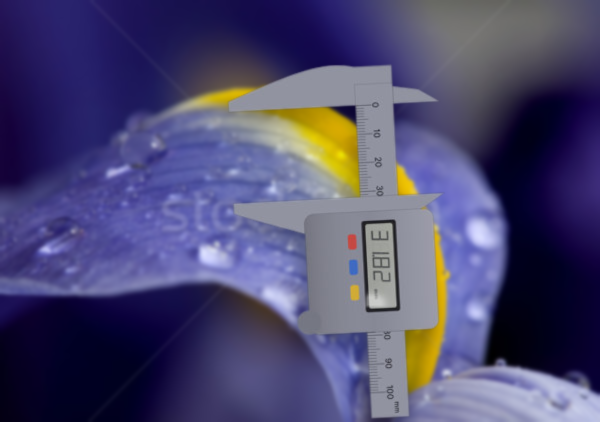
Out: value=31.82 unit=mm
